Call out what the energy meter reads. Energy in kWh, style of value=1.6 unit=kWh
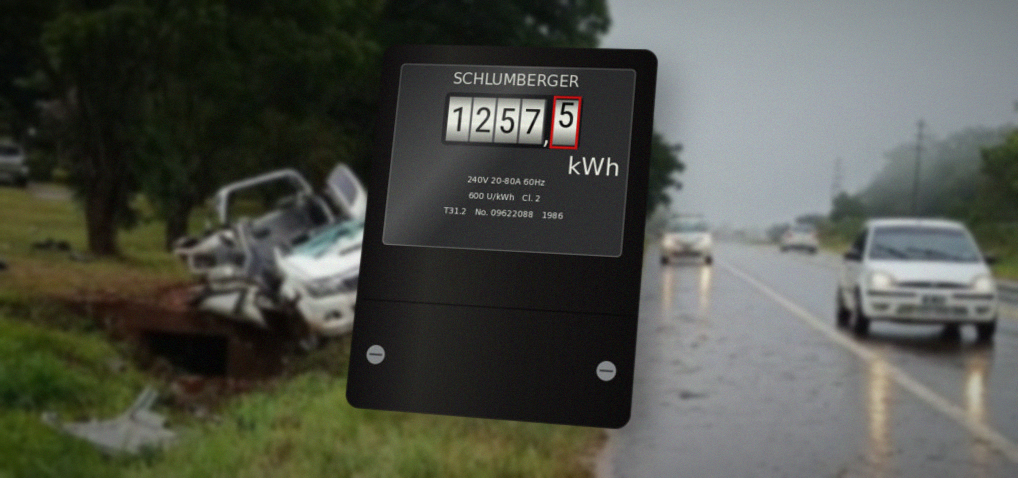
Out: value=1257.5 unit=kWh
